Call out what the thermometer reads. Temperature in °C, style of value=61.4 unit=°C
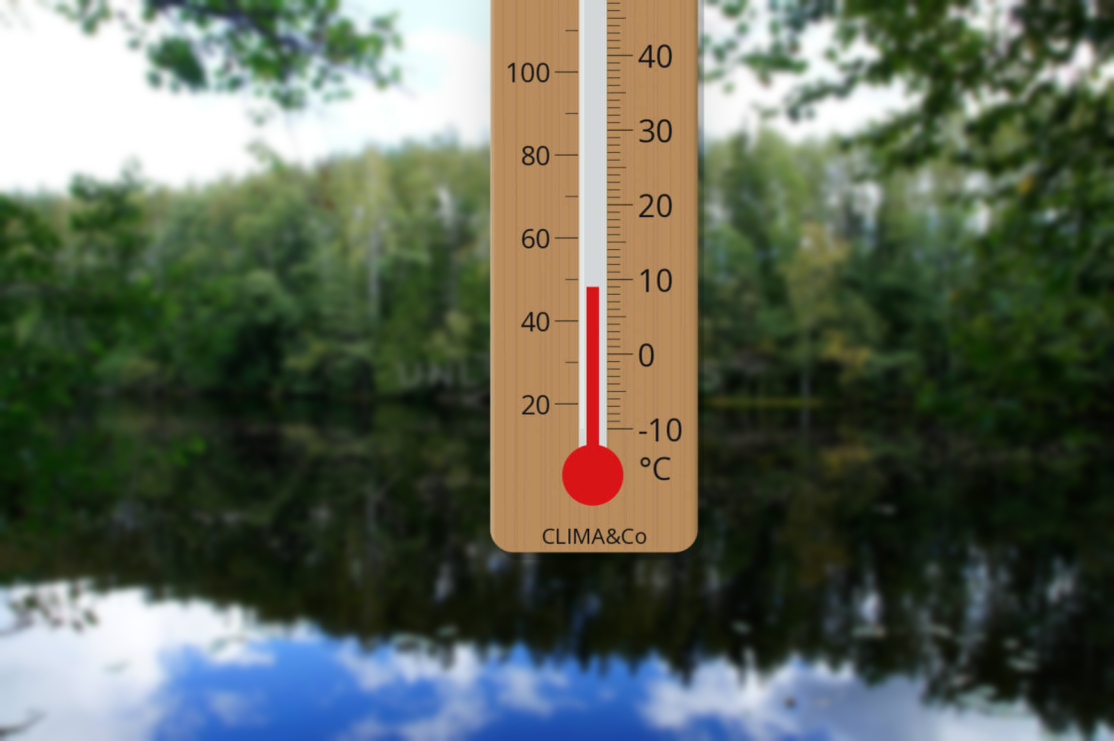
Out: value=9 unit=°C
